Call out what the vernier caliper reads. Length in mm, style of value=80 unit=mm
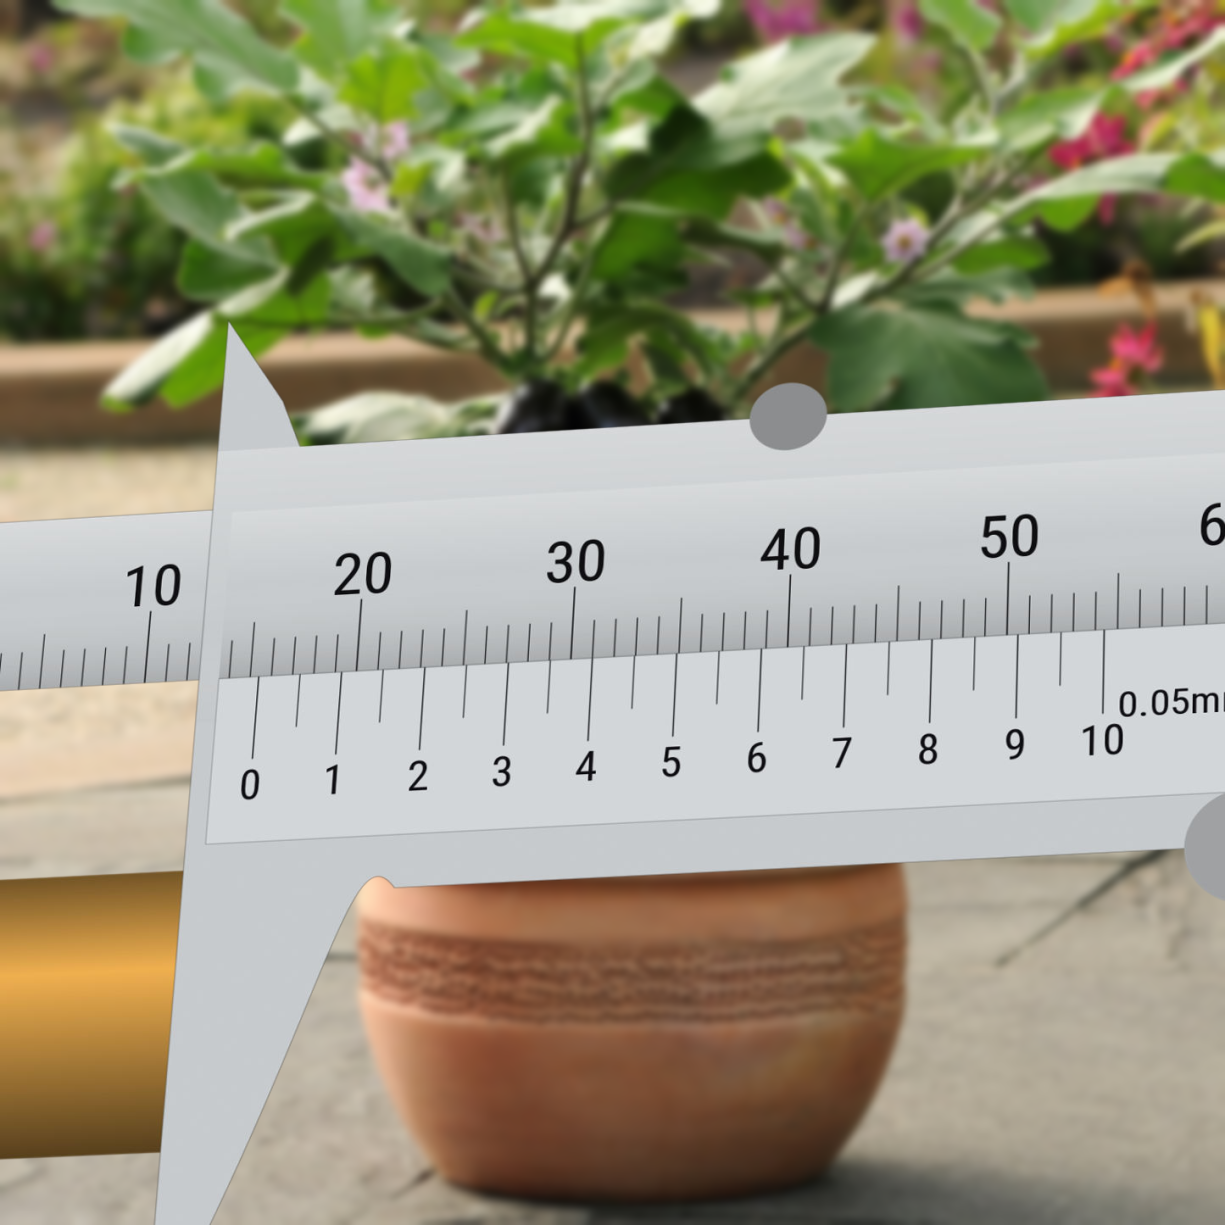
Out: value=15.4 unit=mm
